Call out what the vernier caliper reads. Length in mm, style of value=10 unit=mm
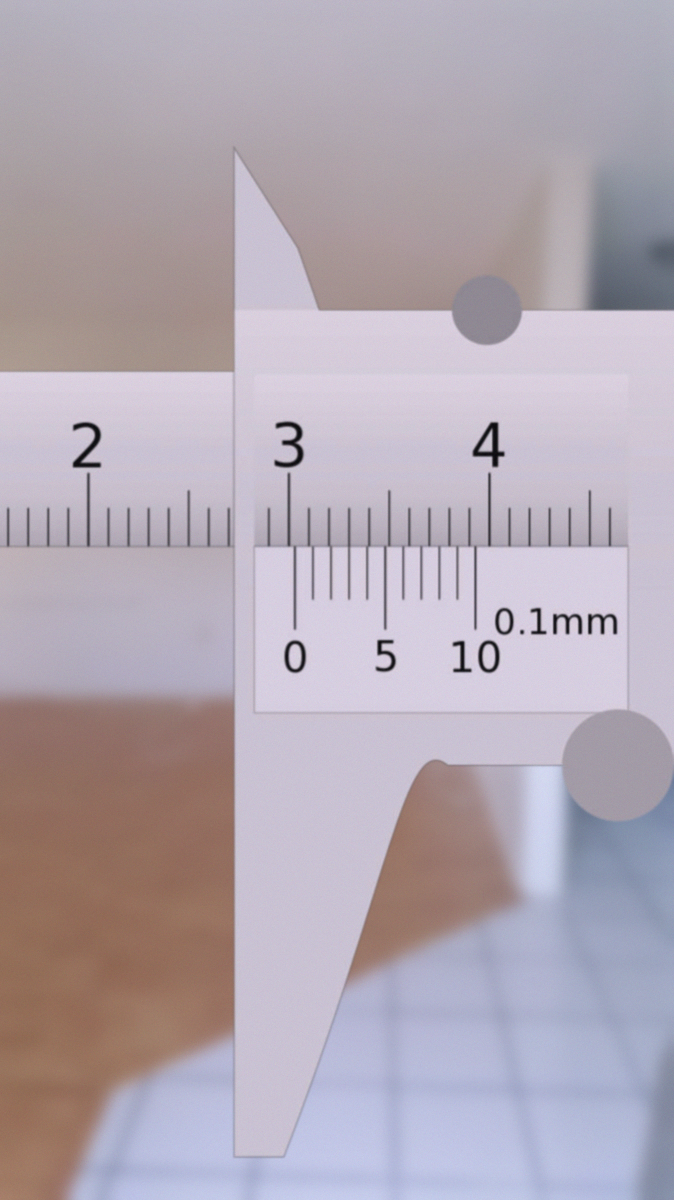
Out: value=30.3 unit=mm
